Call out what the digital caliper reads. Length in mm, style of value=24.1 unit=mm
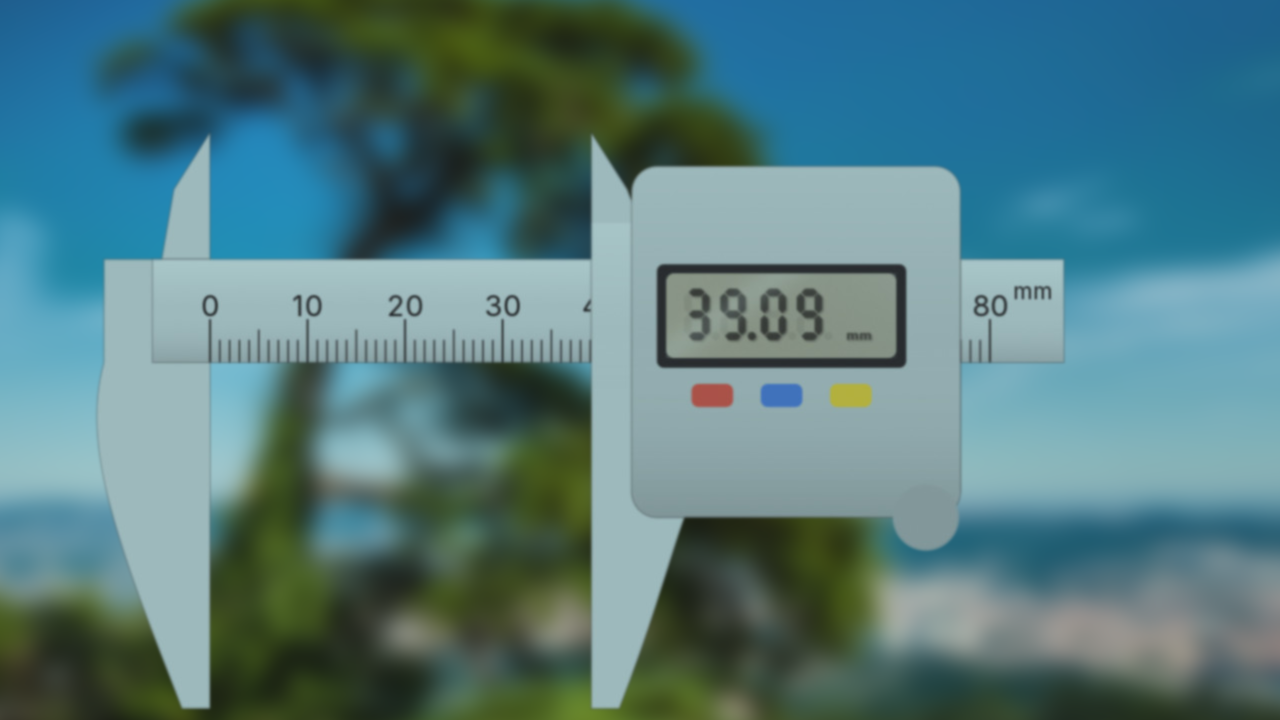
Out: value=39.09 unit=mm
